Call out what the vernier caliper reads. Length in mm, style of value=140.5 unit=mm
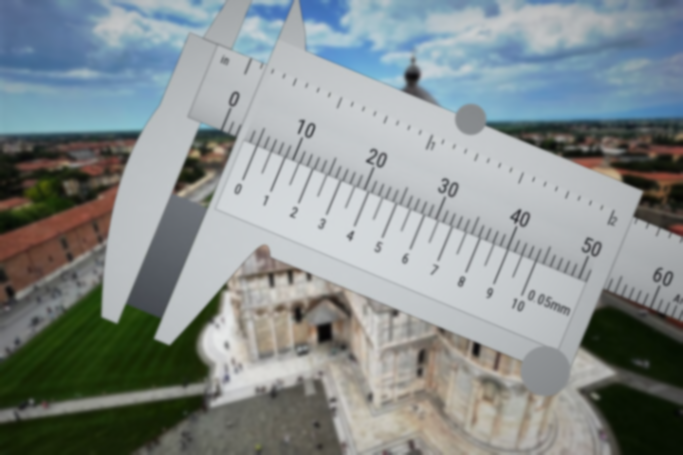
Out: value=5.0 unit=mm
